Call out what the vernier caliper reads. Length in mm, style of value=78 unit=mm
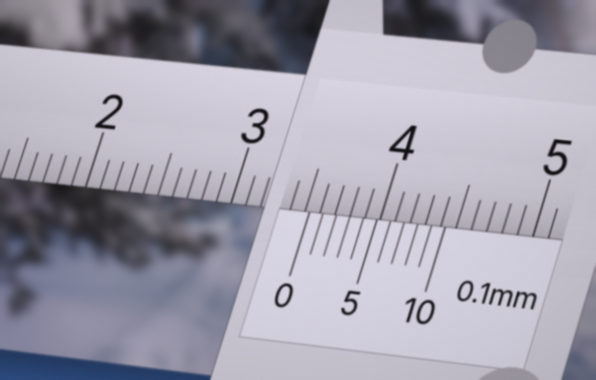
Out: value=35.3 unit=mm
